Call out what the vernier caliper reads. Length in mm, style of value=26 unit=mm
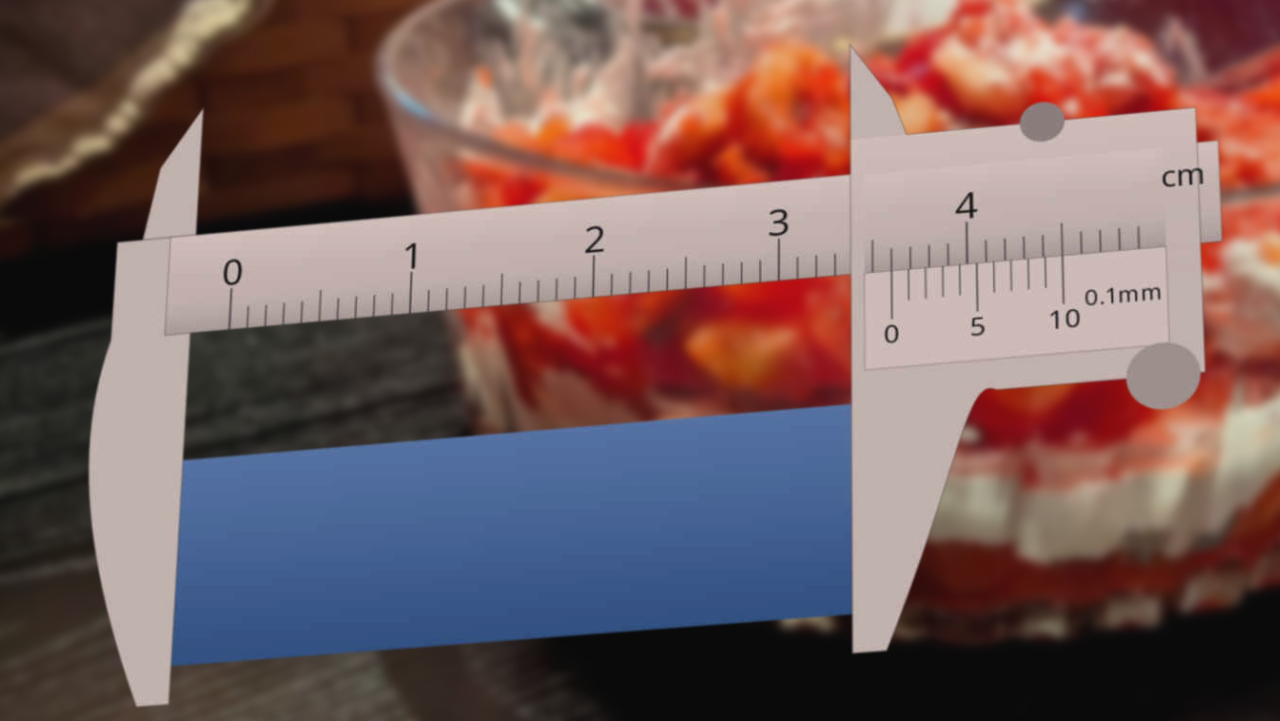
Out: value=36.0 unit=mm
